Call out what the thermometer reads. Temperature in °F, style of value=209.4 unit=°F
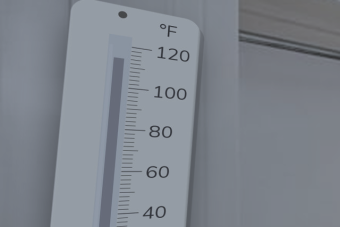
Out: value=114 unit=°F
